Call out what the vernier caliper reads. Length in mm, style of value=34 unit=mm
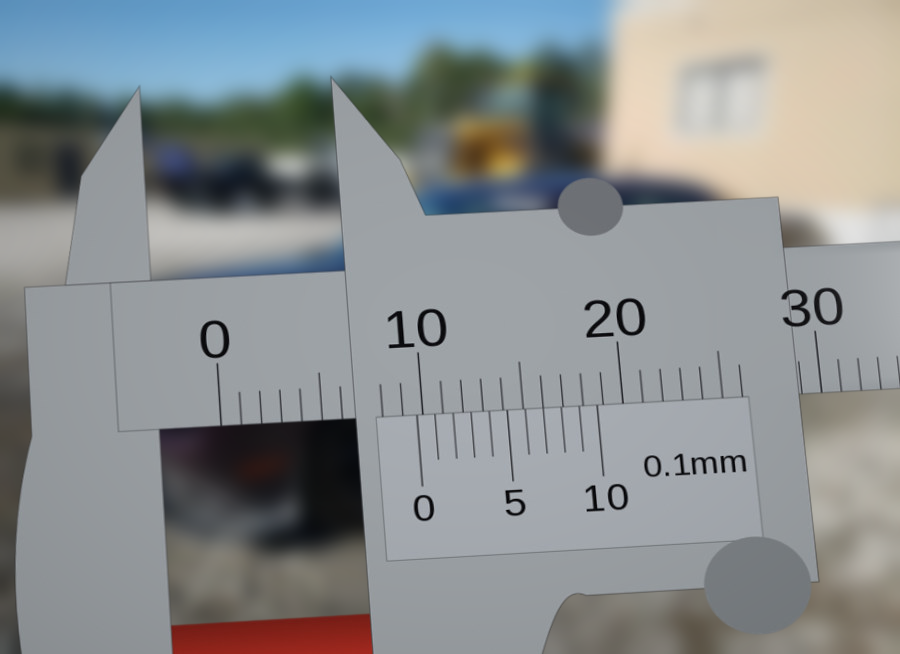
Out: value=9.7 unit=mm
